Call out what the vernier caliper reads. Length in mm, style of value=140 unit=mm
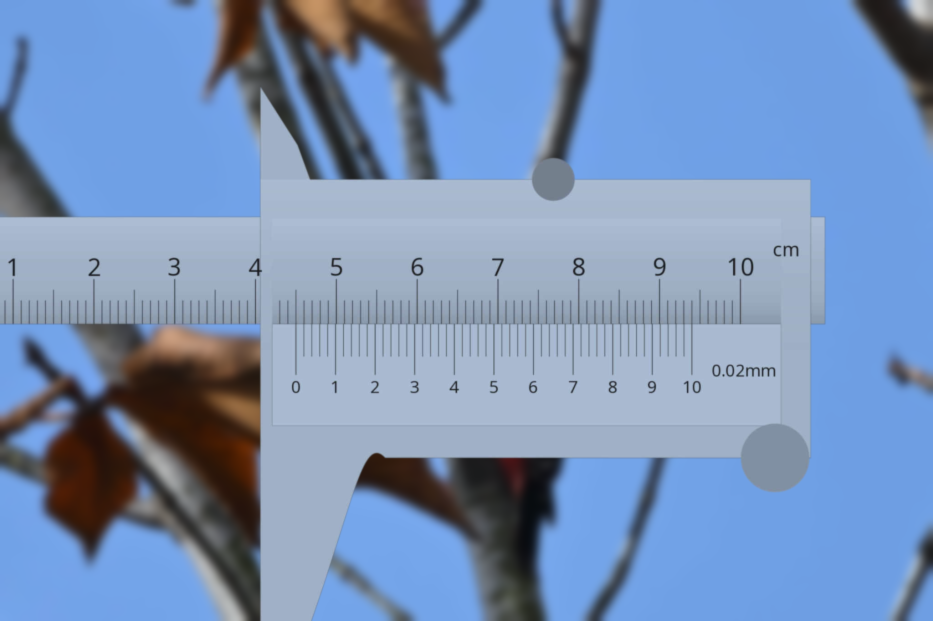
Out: value=45.0 unit=mm
